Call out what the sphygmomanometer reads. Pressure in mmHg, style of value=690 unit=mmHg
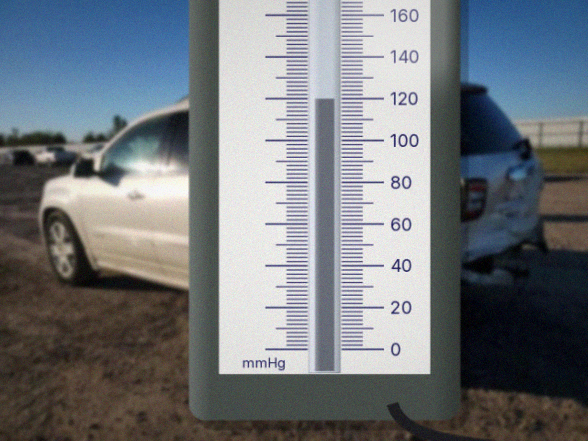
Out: value=120 unit=mmHg
